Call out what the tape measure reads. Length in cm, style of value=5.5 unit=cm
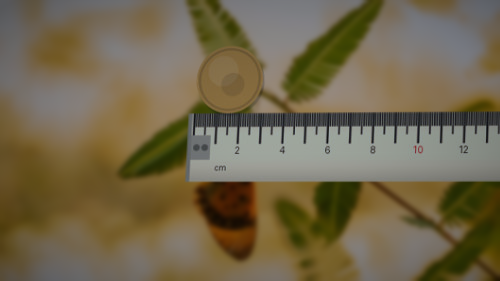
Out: value=3 unit=cm
